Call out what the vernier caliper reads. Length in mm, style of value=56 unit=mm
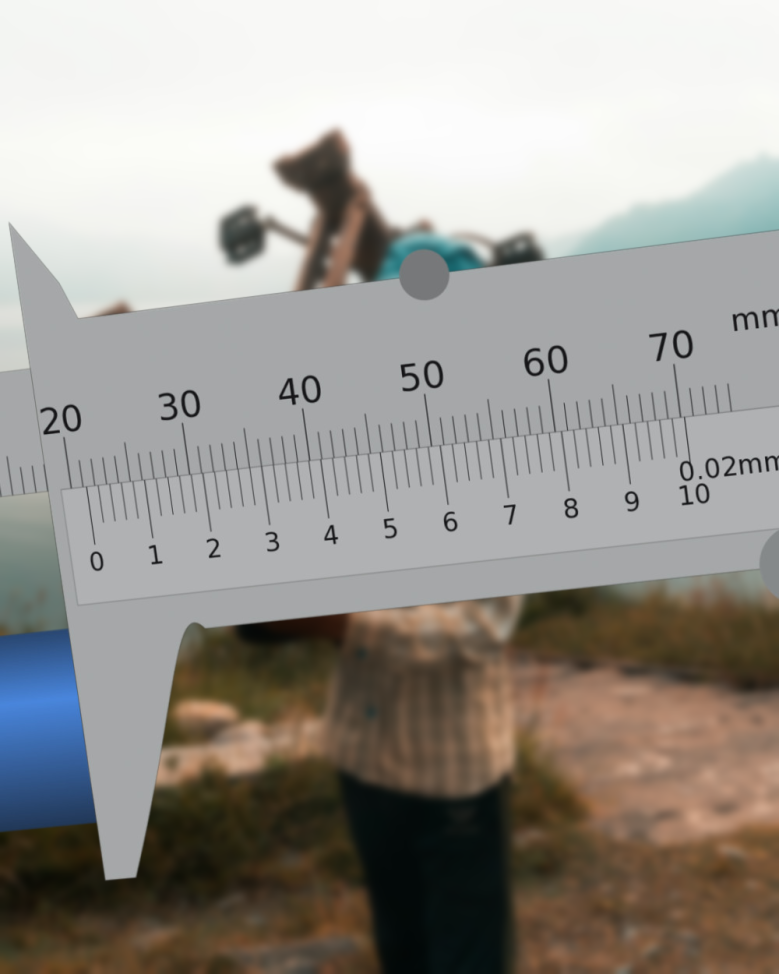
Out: value=21.3 unit=mm
